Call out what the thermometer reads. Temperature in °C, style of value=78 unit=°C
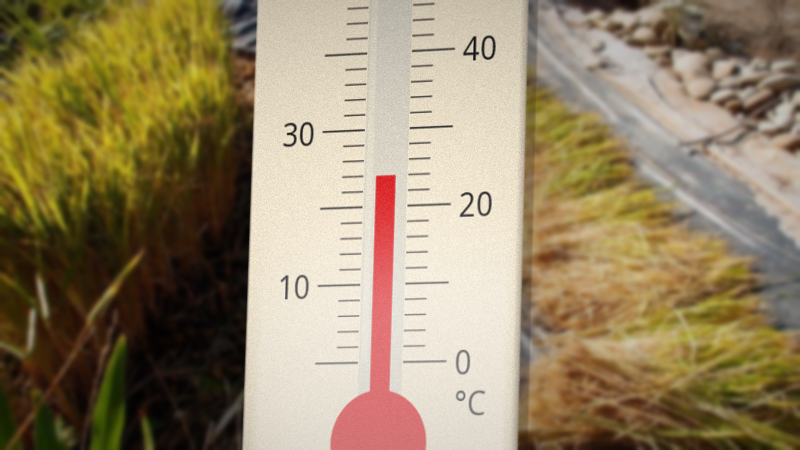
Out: value=24 unit=°C
